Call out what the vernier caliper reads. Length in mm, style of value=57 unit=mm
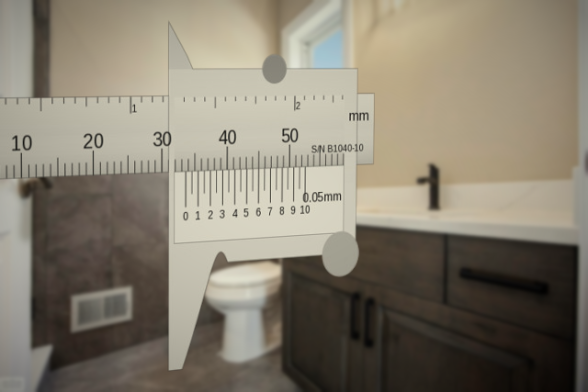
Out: value=33.6 unit=mm
